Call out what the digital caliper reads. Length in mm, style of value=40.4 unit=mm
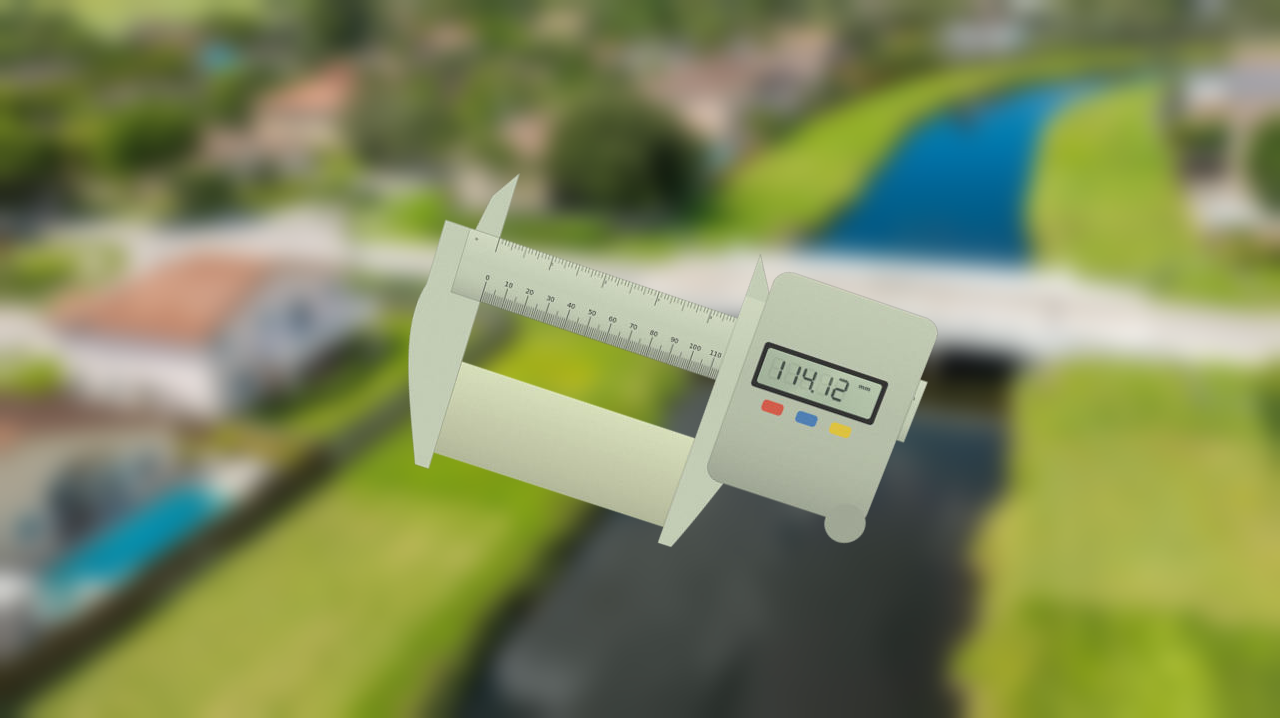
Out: value=114.12 unit=mm
